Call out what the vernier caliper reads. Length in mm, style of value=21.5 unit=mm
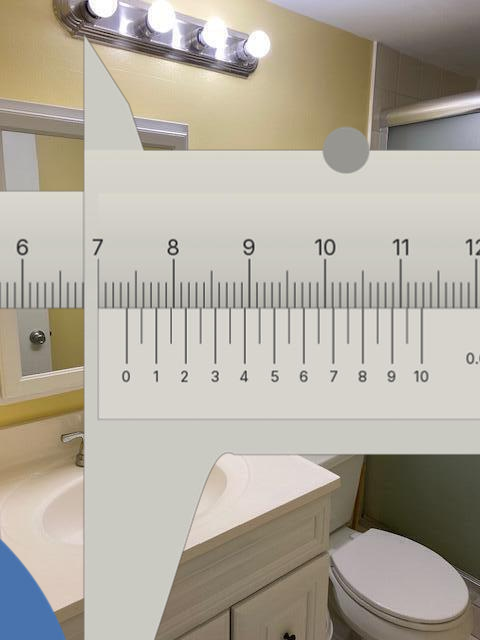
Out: value=73.8 unit=mm
